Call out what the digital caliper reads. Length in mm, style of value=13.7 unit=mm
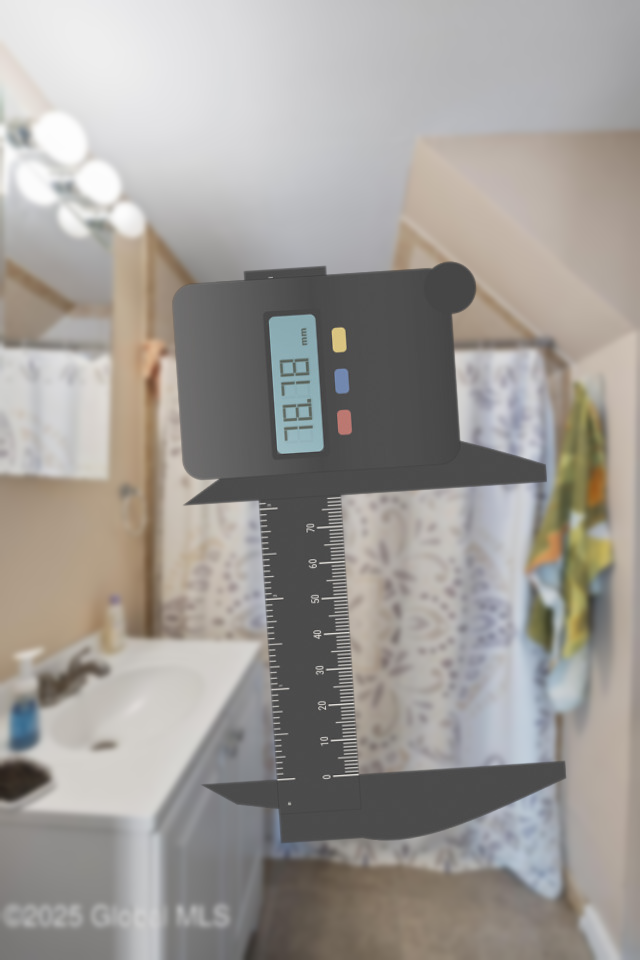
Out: value=78.78 unit=mm
